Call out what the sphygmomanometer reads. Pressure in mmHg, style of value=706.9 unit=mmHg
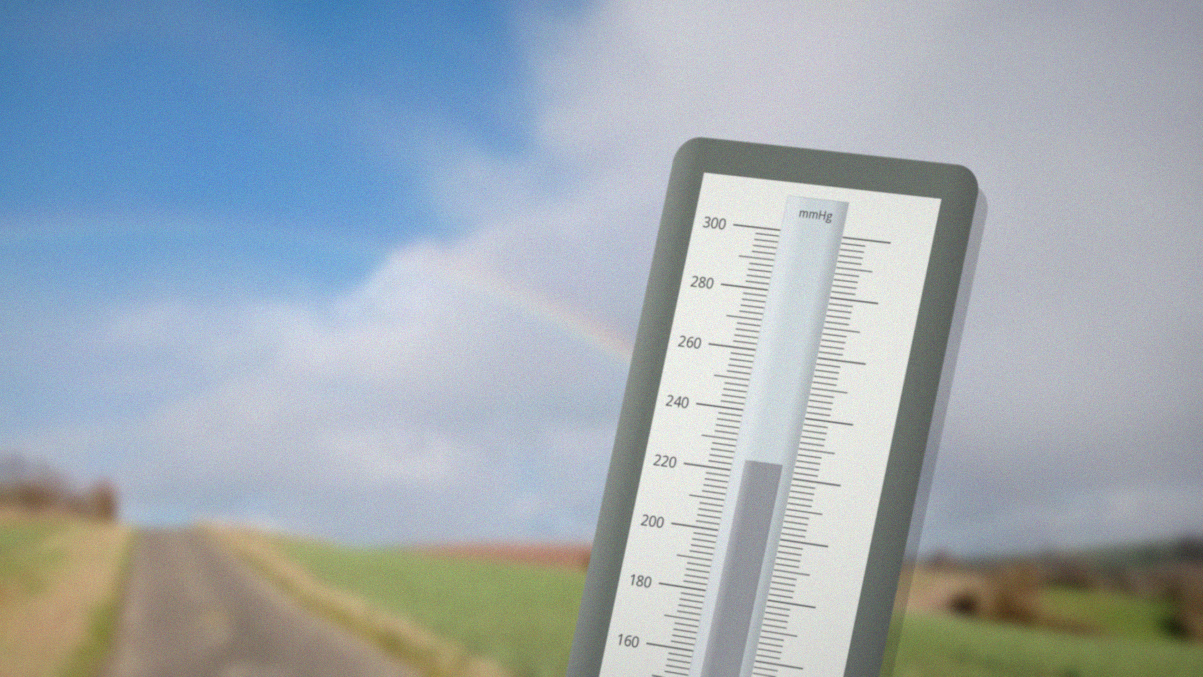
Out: value=224 unit=mmHg
